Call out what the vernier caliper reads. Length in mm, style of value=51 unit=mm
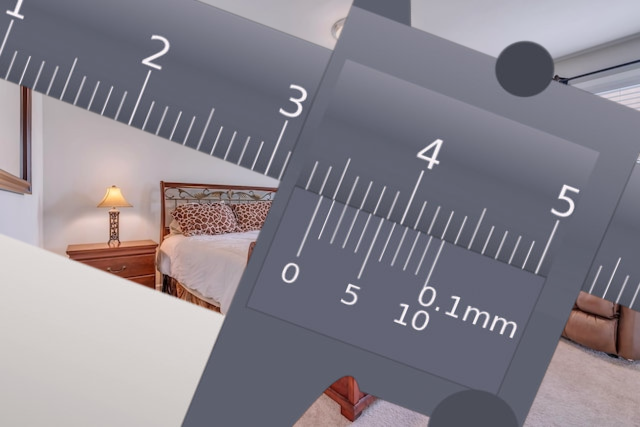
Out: value=34.2 unit=mm
